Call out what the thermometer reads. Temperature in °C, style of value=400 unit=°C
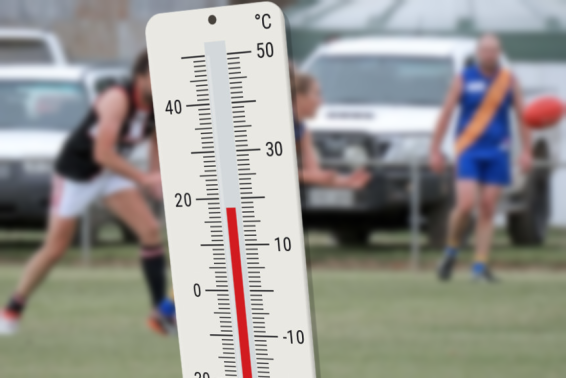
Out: value=18 unit=°C
